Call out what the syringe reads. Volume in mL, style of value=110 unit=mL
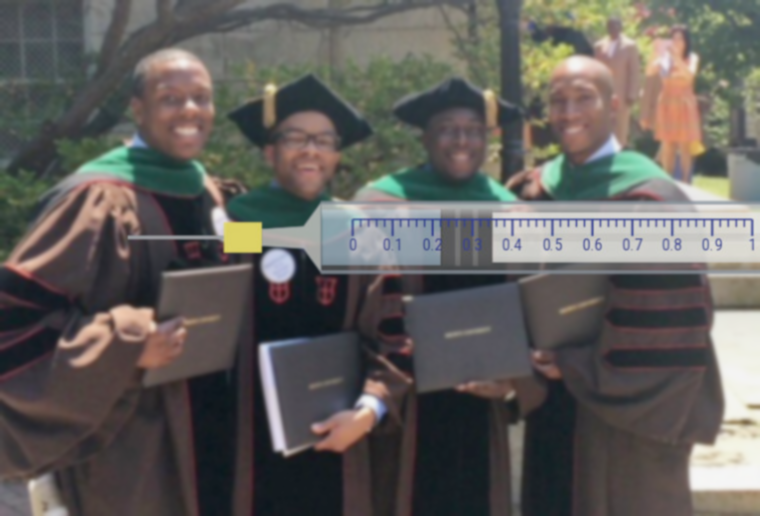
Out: value=0.22 unit=mL
